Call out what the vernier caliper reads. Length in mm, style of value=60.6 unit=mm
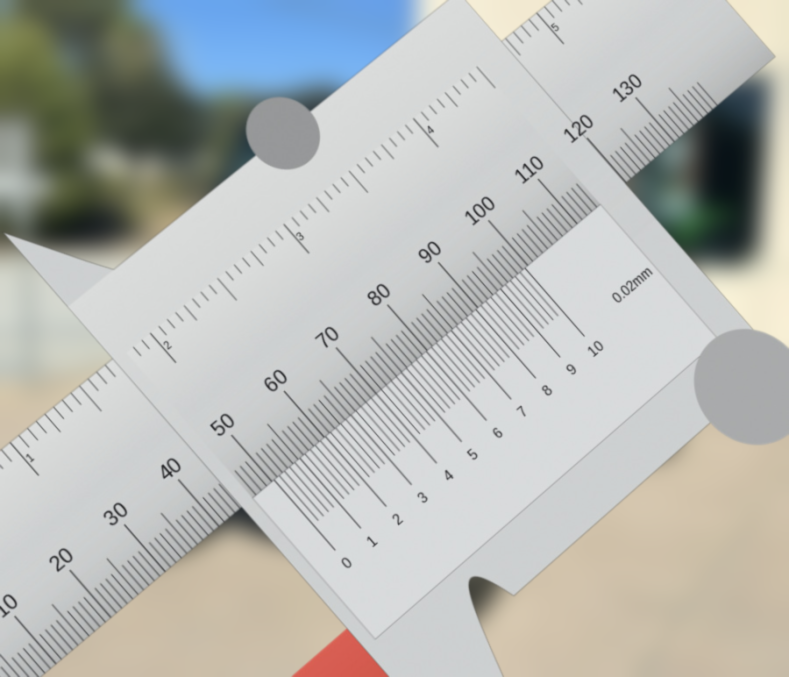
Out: value=50.4 unit=mm
